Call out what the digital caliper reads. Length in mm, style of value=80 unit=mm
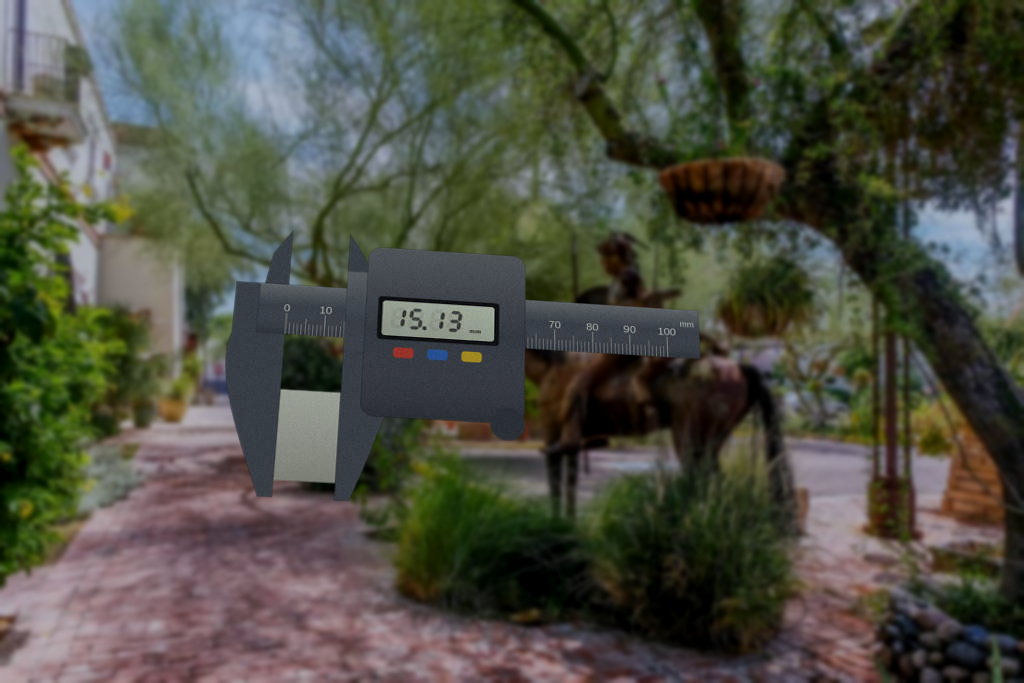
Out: value=15.13 unit=mm
